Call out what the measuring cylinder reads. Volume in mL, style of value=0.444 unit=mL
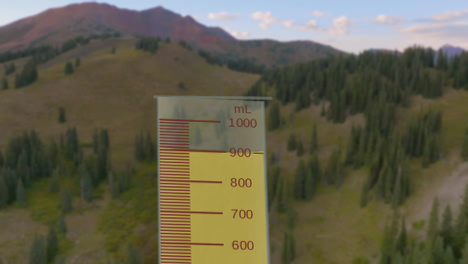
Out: value=900 unit=mL
